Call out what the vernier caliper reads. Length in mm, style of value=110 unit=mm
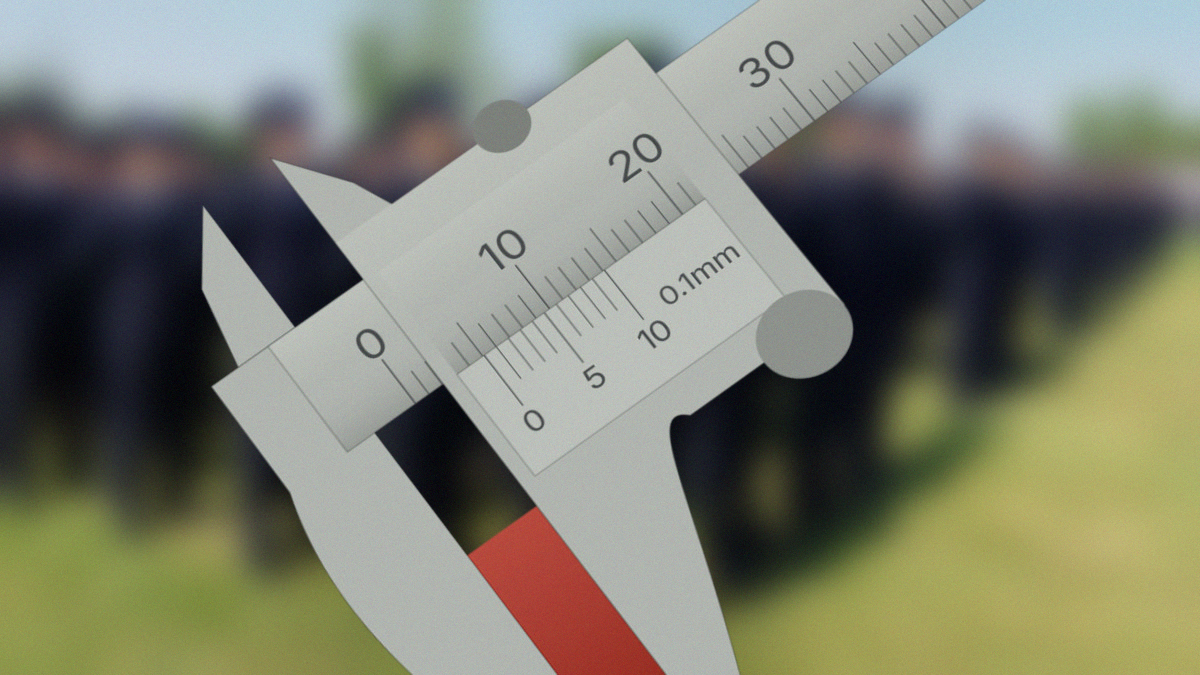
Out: value=5.1 unit=mm
